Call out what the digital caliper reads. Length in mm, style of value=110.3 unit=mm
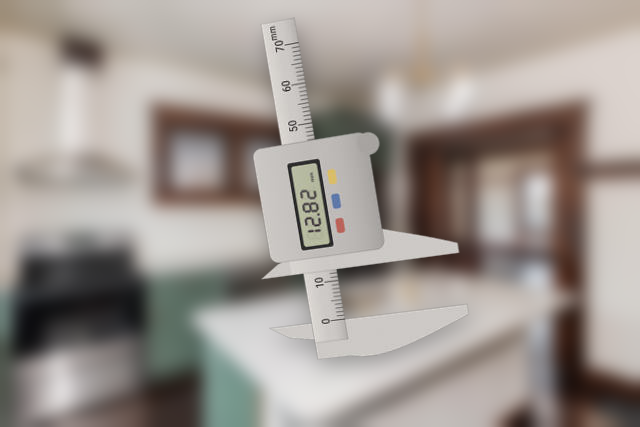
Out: value=12.82 unit=mm
